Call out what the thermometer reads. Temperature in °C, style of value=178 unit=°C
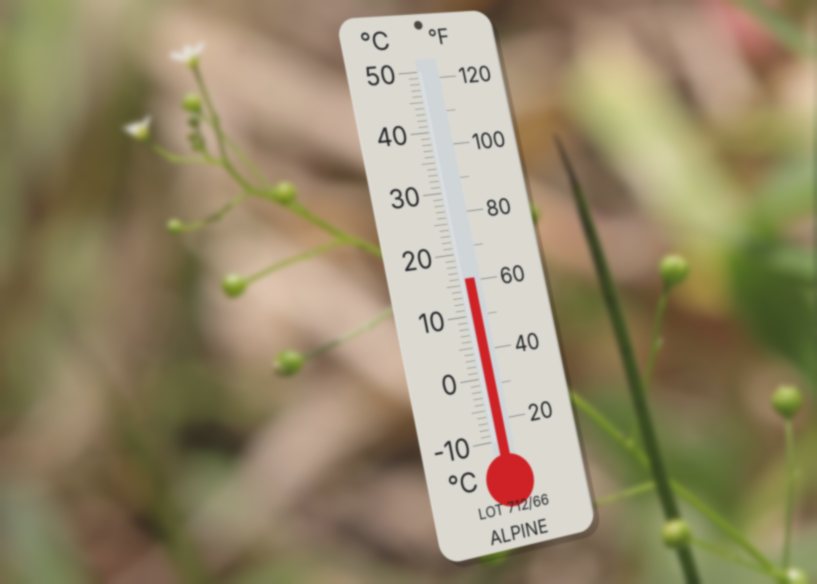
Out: value=16 unit=°C
